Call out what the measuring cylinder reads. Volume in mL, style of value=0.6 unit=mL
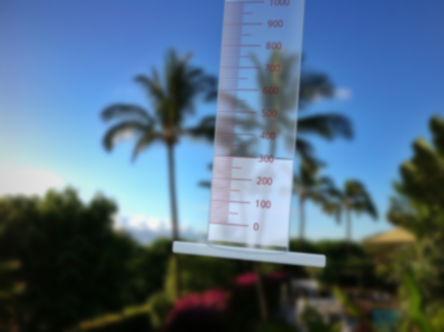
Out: value=300 unit=mL
